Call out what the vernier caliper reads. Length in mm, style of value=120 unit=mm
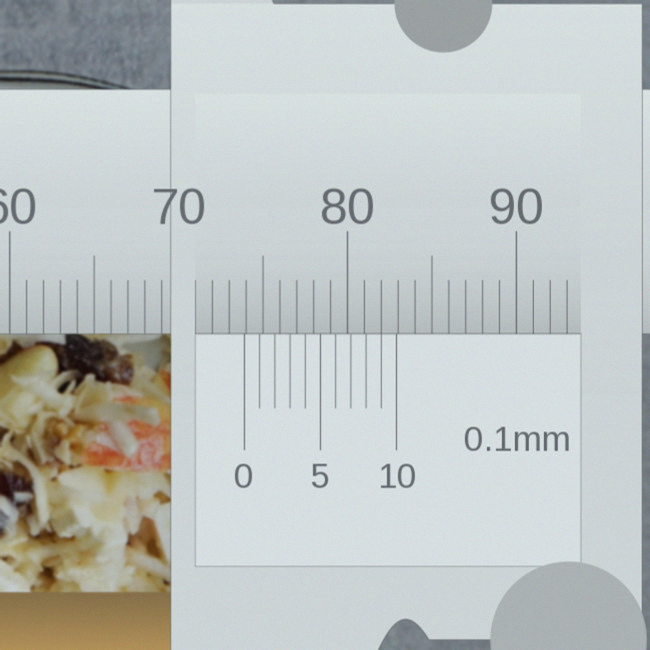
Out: value=73.9 unit=mm
